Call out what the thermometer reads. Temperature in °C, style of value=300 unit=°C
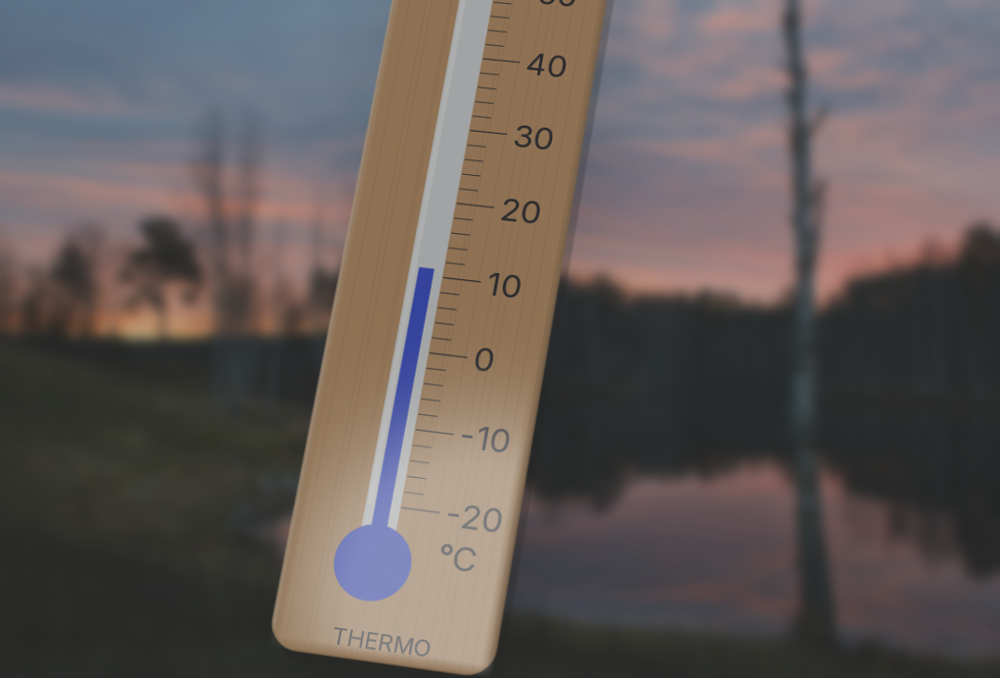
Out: value=11 unit=°C
